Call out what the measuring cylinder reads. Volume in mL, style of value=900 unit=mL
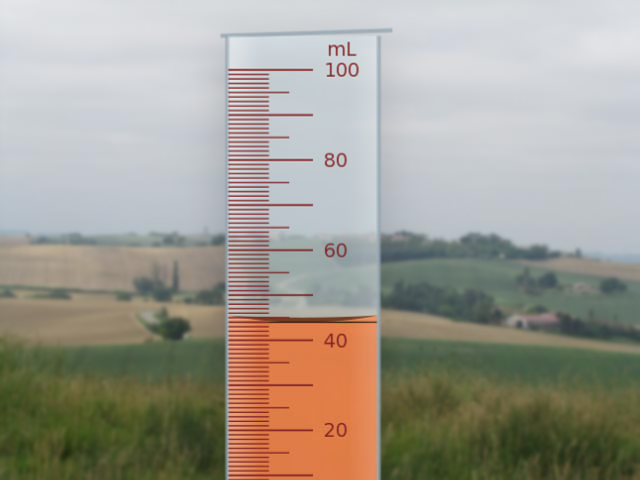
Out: value=44 unit=mL
